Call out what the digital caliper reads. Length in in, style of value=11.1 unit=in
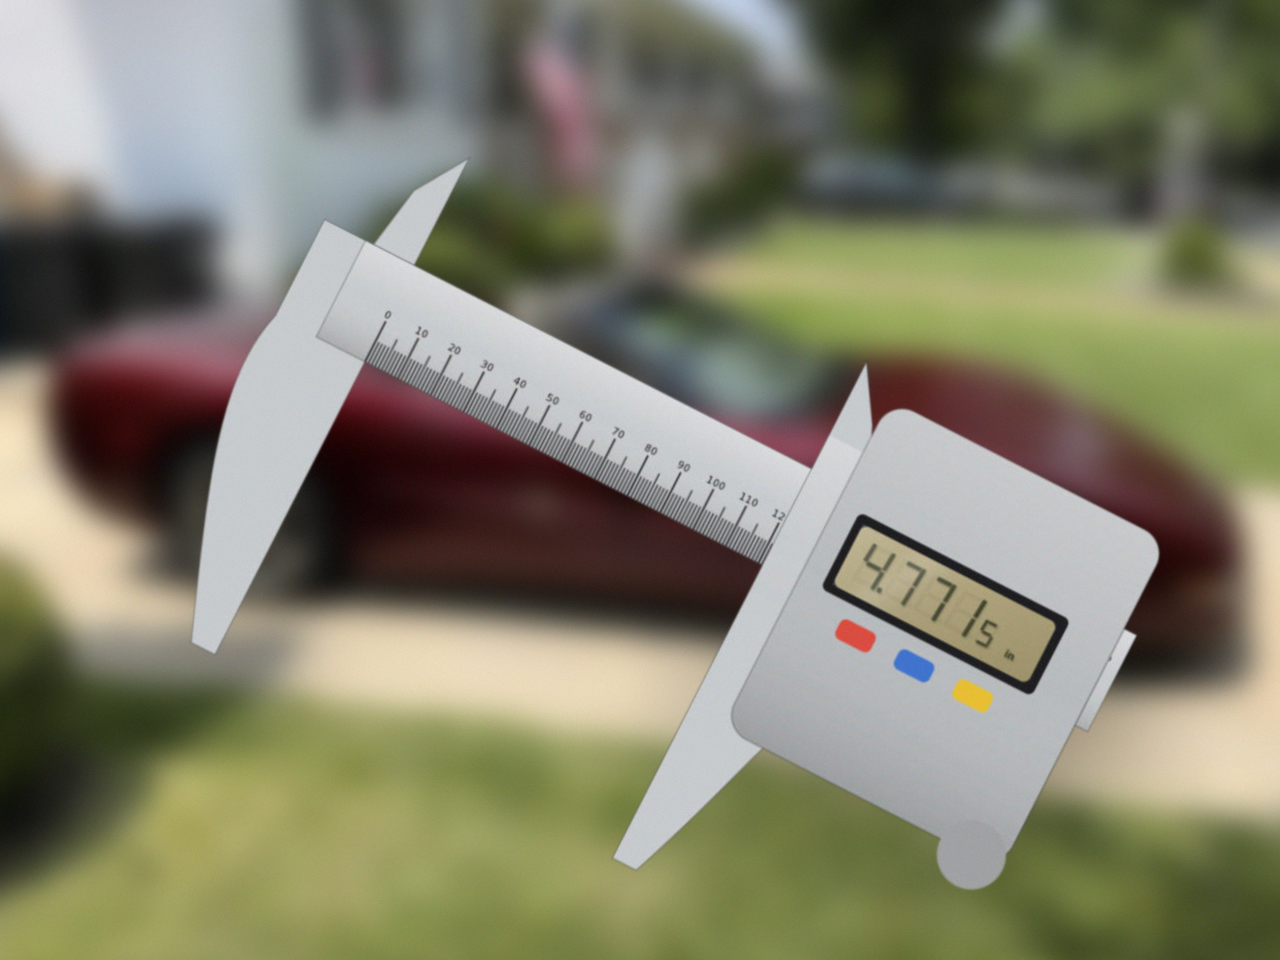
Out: value=4.7715 unit=in
